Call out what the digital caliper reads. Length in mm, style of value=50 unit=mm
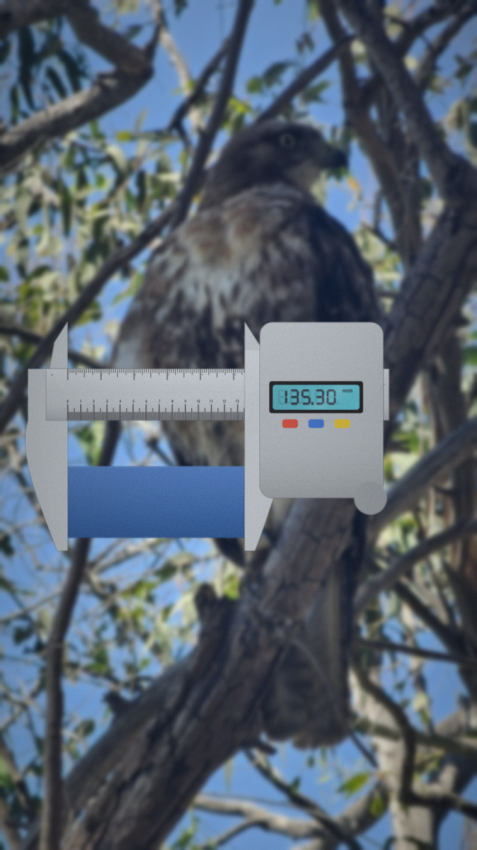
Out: value=135.30 unit=mm
